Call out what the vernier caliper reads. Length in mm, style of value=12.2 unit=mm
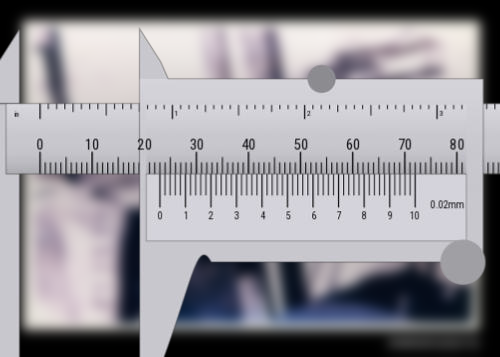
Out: value=23.0 unit=mm
